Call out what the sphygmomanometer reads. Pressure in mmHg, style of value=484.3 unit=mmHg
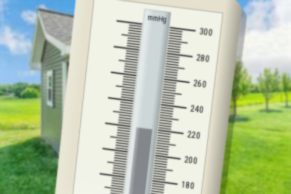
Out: value=220 unit=mmHg
